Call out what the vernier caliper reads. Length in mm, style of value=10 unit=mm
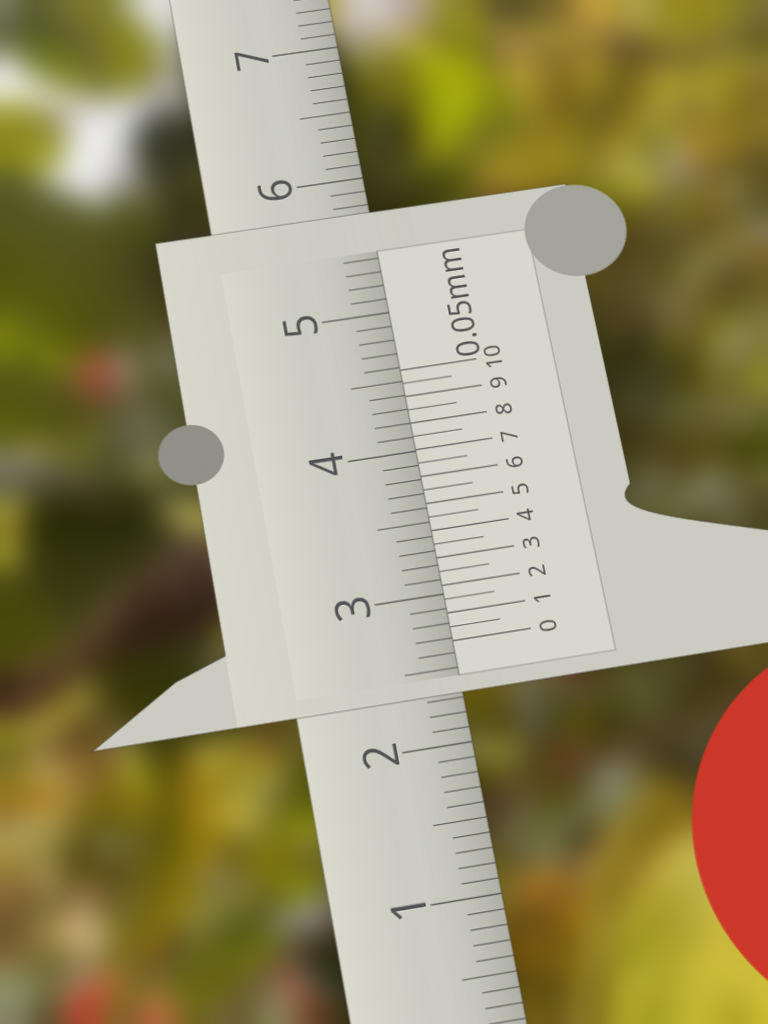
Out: value=26.8 unit=mm
